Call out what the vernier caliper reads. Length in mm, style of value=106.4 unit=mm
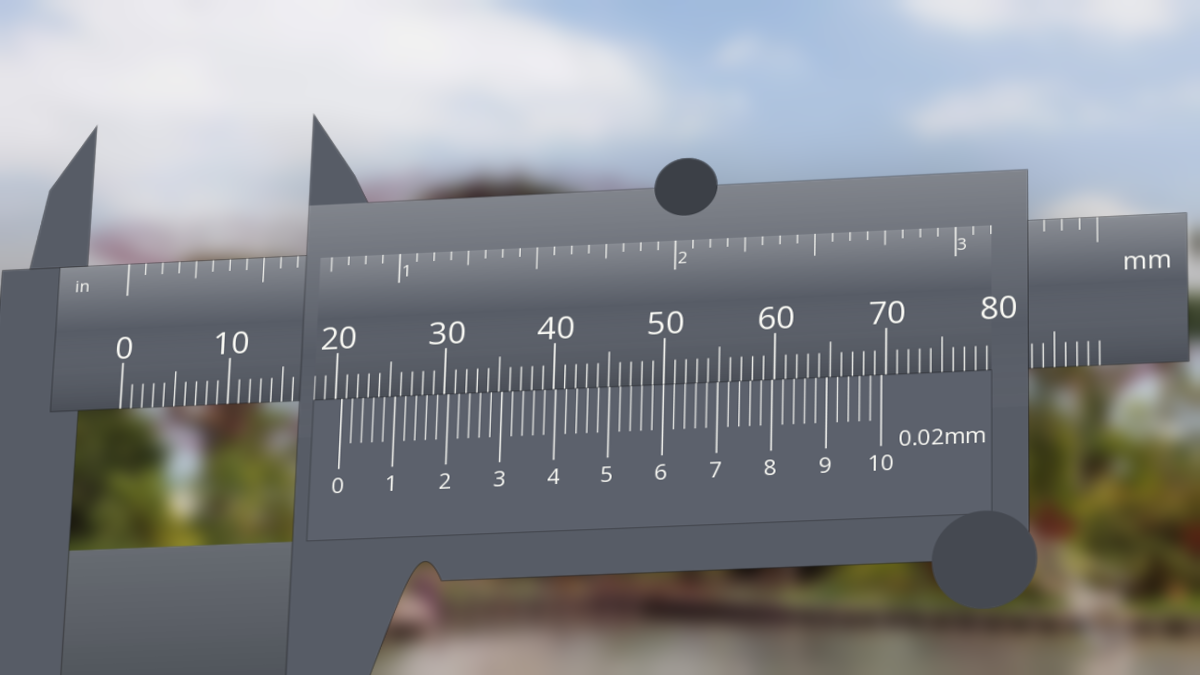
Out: value=20.6 unit=mm
